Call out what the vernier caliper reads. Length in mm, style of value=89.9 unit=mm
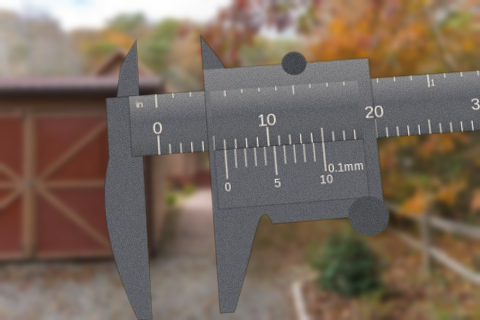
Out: value=6.0 unit=mm
